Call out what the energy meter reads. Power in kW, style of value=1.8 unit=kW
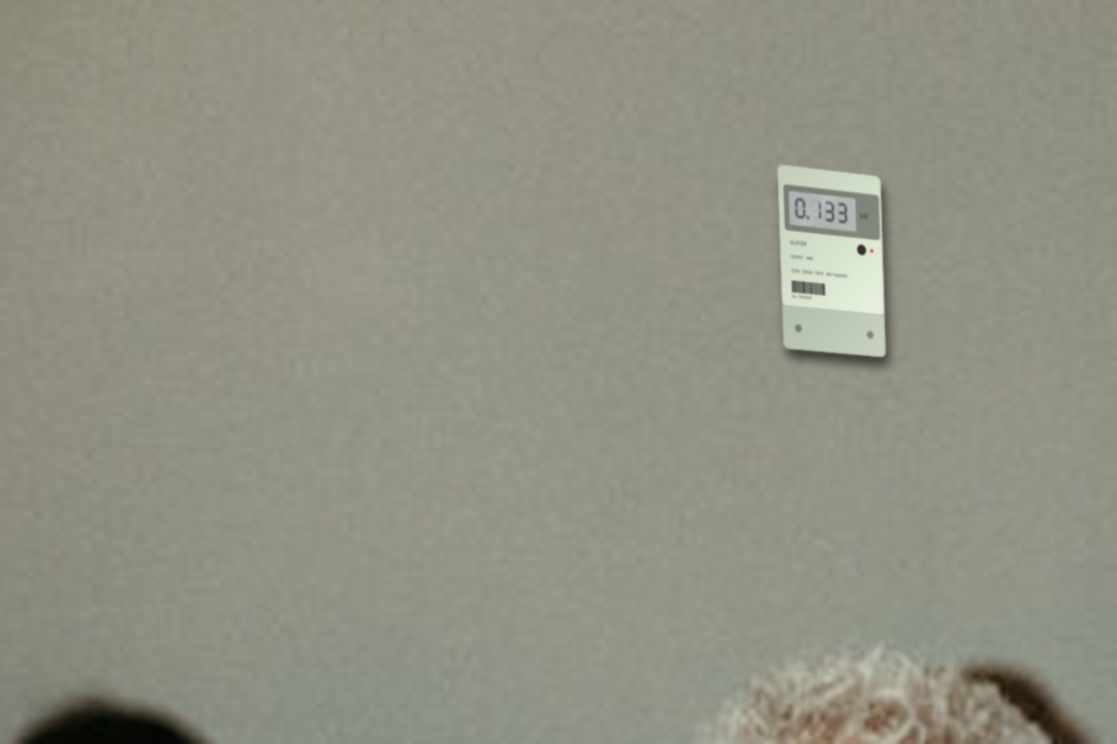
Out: value=0.133 unit=kW
